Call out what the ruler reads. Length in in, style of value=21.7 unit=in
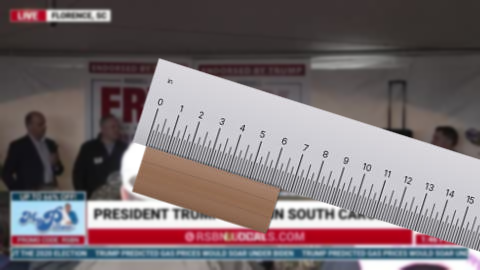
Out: value=6.5 unit=in
